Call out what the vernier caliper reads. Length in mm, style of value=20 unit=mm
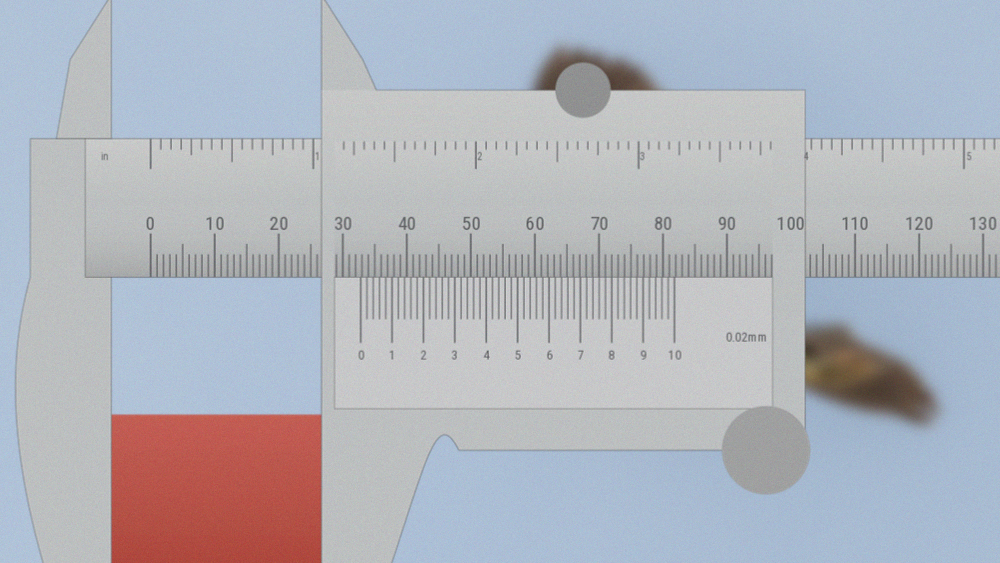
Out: value=32.8 unit=mm
